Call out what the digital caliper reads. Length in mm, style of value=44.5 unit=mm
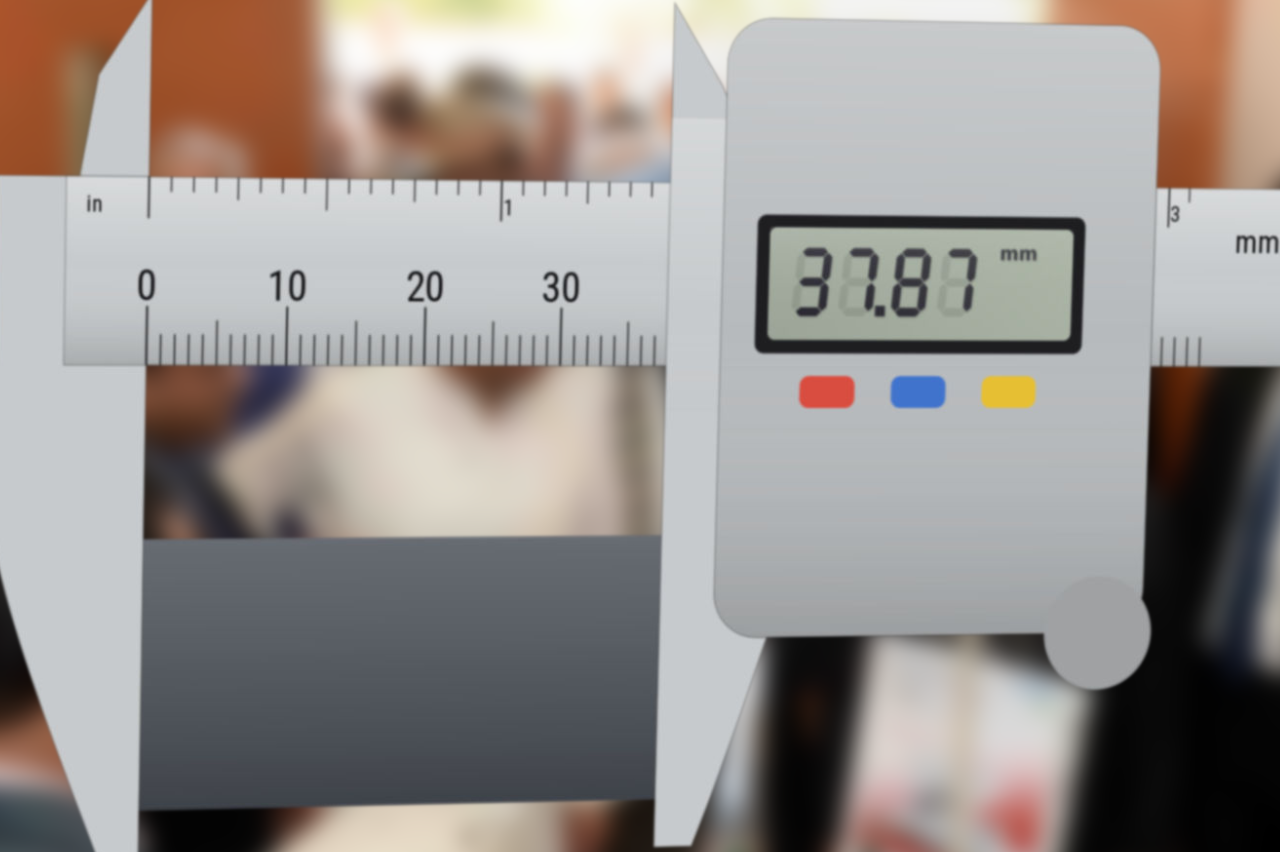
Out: value=37.87 unit=mm
